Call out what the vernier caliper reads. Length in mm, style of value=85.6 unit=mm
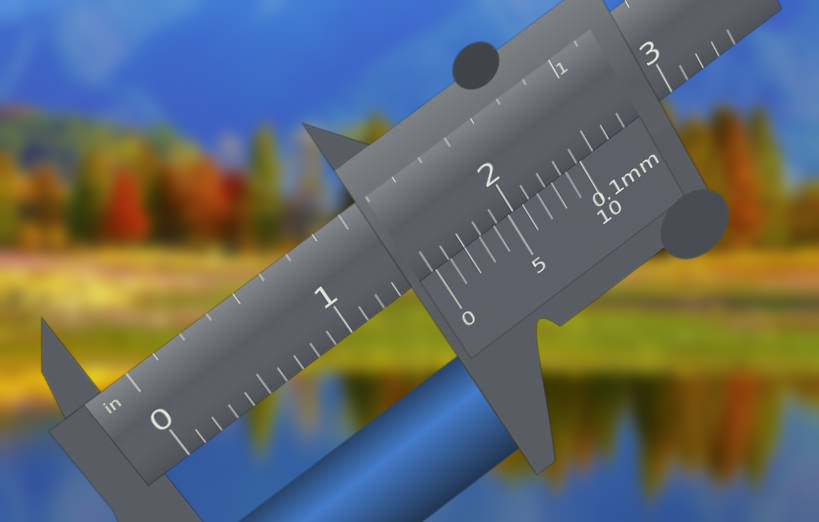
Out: value=15.2 unit=mm
